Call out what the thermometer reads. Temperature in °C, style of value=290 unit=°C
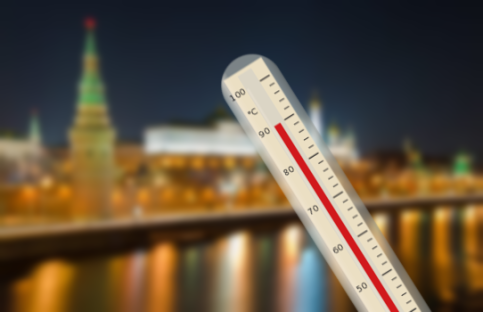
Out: value=90 unit=°C
